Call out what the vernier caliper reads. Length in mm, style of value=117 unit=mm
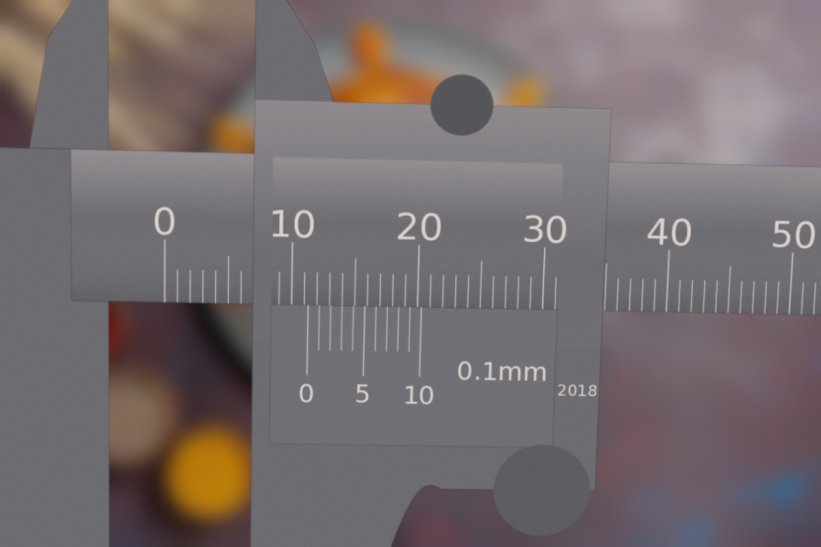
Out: value=11.3 unit=mm
